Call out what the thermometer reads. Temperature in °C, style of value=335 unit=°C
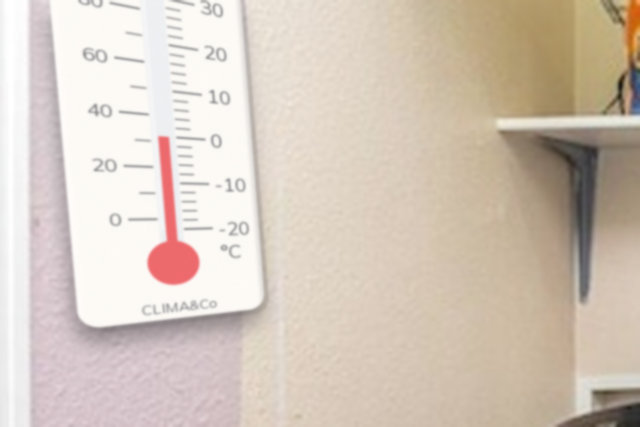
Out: value=0 unit=°C
